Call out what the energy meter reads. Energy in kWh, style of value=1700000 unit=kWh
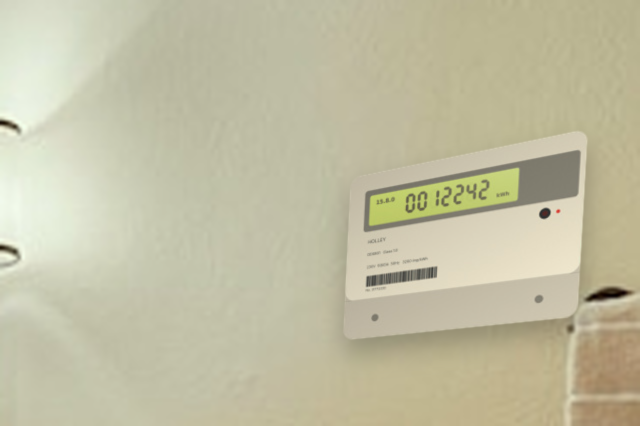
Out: value=12242 unit=kWh
